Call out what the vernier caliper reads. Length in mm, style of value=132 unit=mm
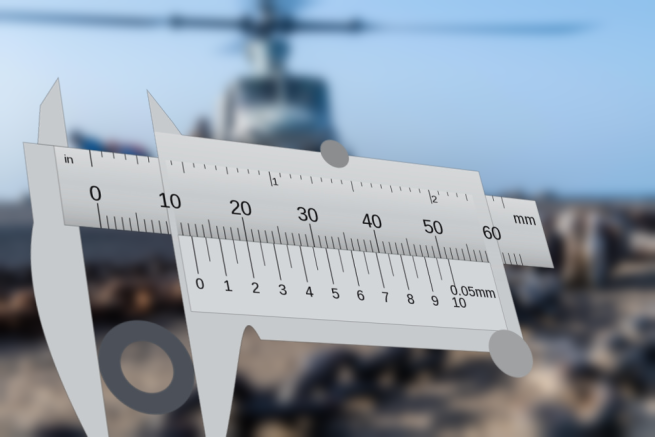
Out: value=12.2 unit=mm
